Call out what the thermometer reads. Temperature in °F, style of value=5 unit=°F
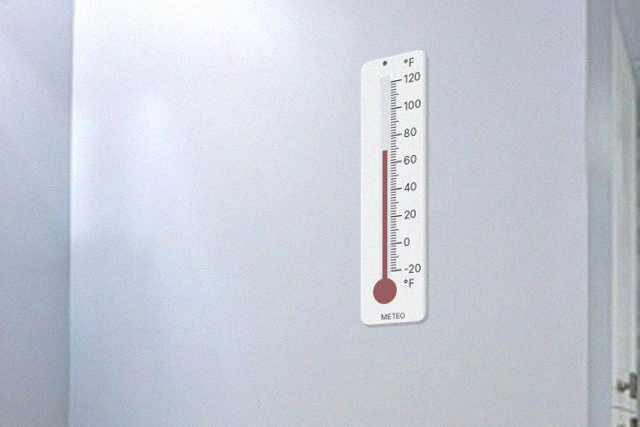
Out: value=70 unit=°F
